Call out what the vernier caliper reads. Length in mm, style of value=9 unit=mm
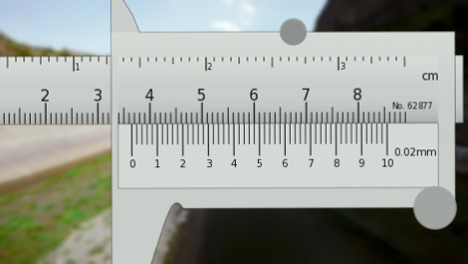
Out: value=36.5 unit=mm
